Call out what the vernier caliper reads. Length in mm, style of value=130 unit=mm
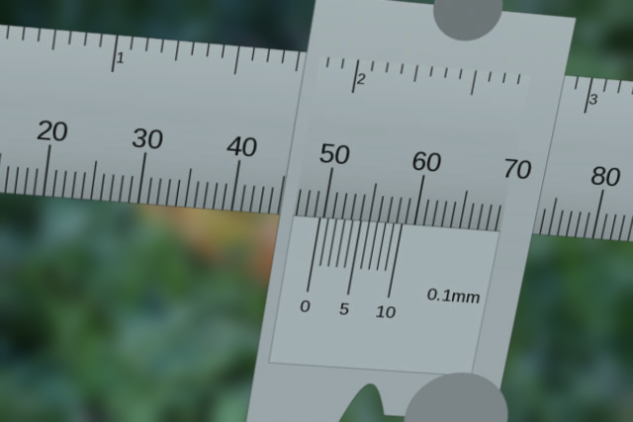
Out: value=49.6 unit=mm
